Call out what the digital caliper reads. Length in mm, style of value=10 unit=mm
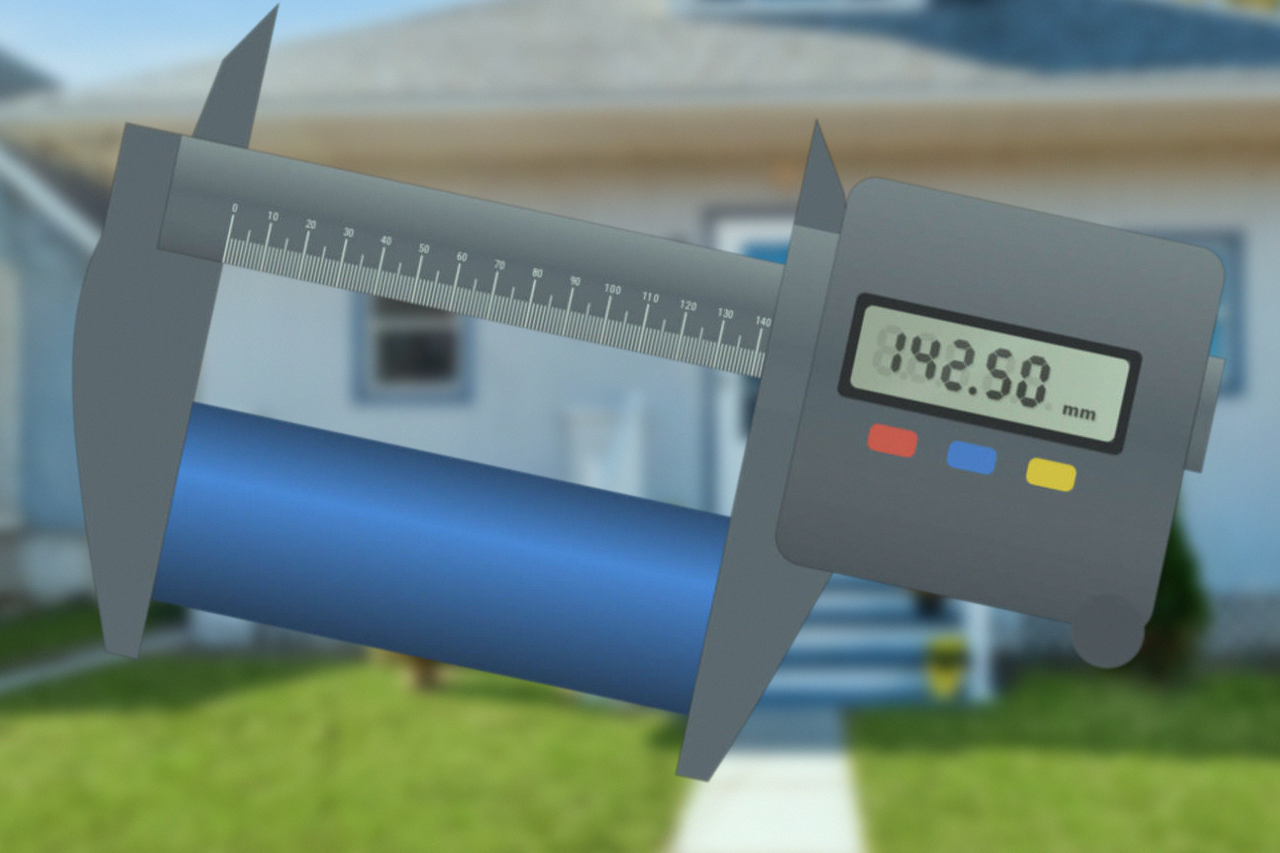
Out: value=142.50 unit=mm
